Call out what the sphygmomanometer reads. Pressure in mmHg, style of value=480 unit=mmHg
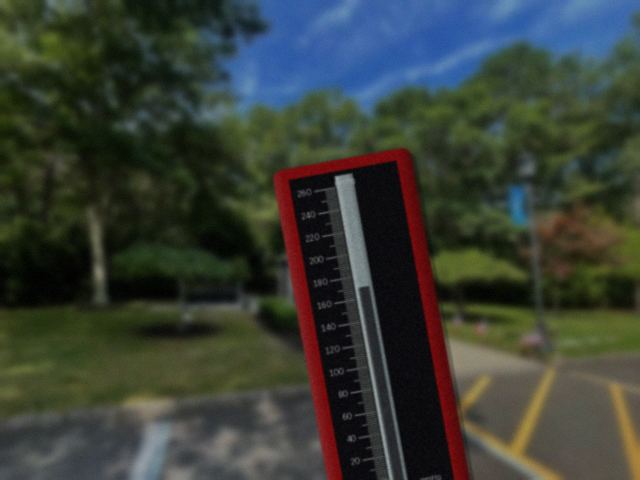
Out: value=170 unit=mmHg
